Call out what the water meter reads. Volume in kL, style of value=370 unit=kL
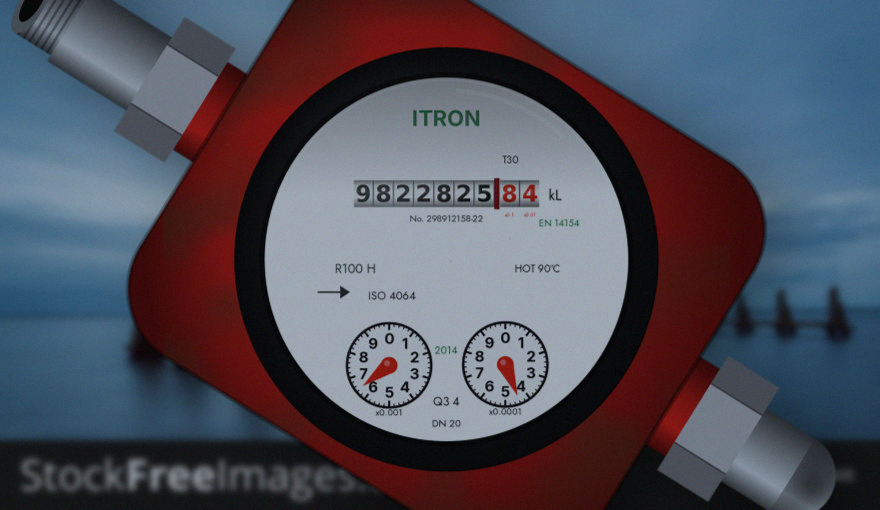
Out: value=9822825.8464 unit=kL
